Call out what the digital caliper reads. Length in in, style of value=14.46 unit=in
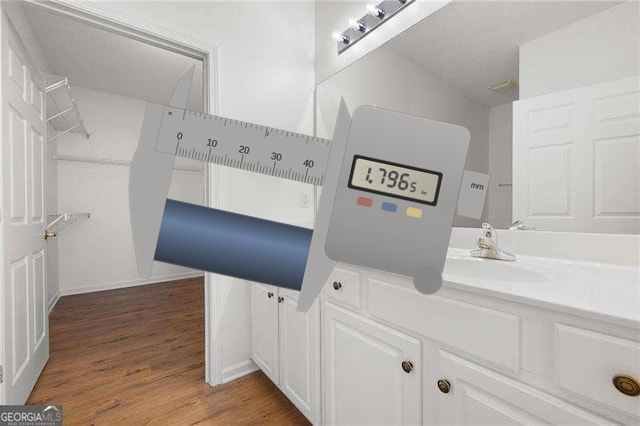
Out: value=1.7965 unit=in
